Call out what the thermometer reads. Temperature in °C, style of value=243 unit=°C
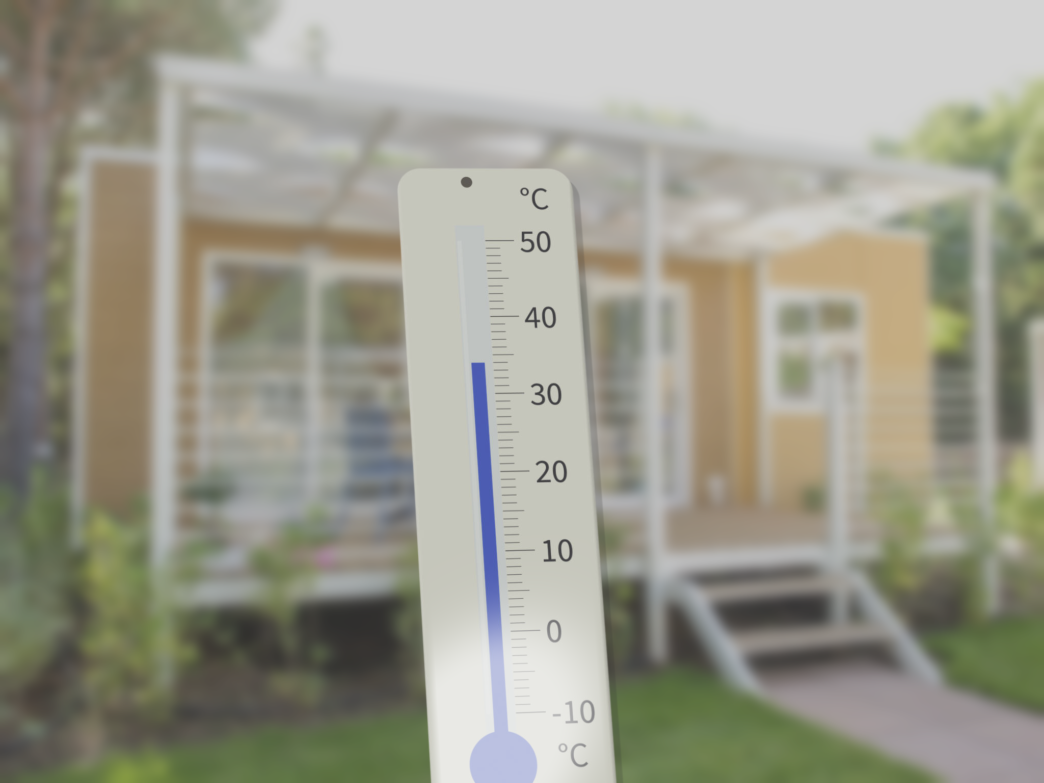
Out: value=34 unit=°C
